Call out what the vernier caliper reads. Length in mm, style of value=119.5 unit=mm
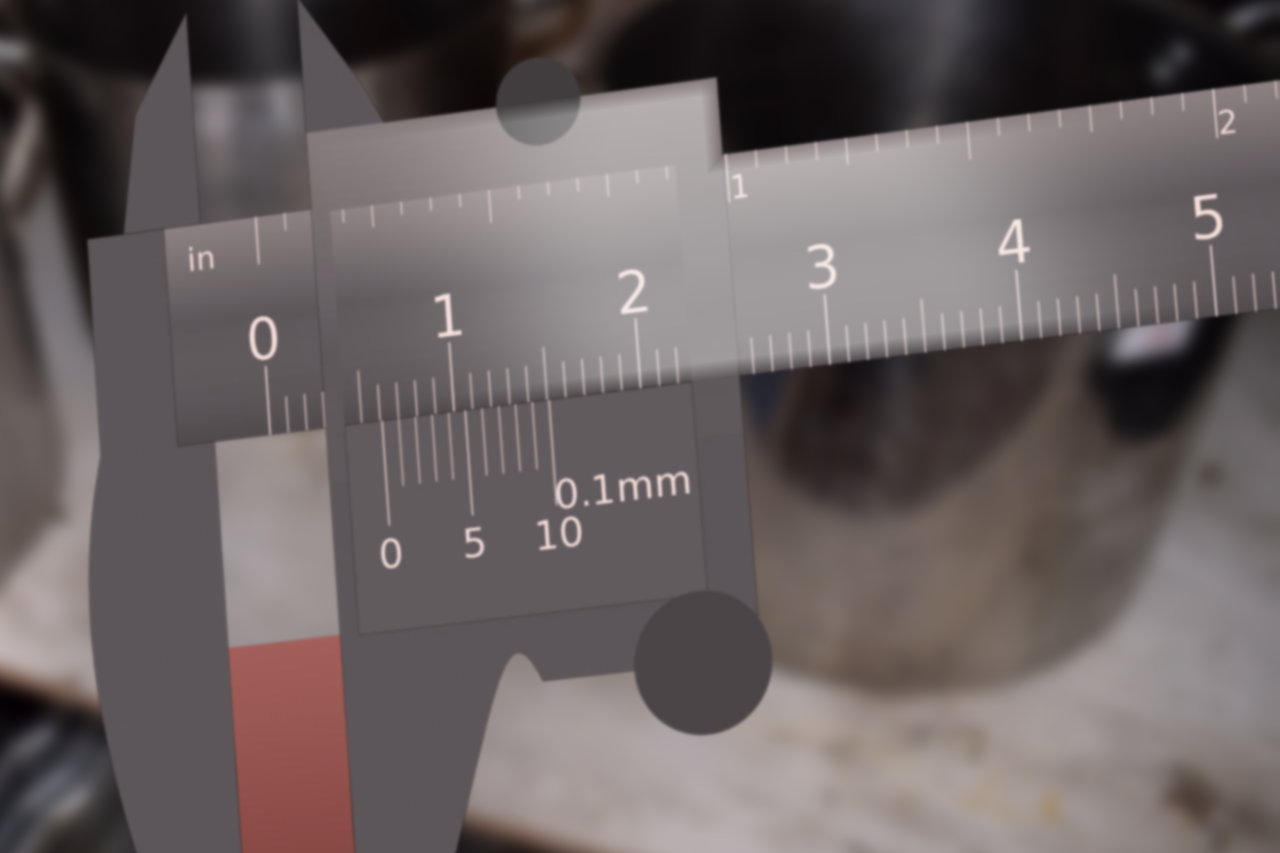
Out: value=6.1 unit=mm
